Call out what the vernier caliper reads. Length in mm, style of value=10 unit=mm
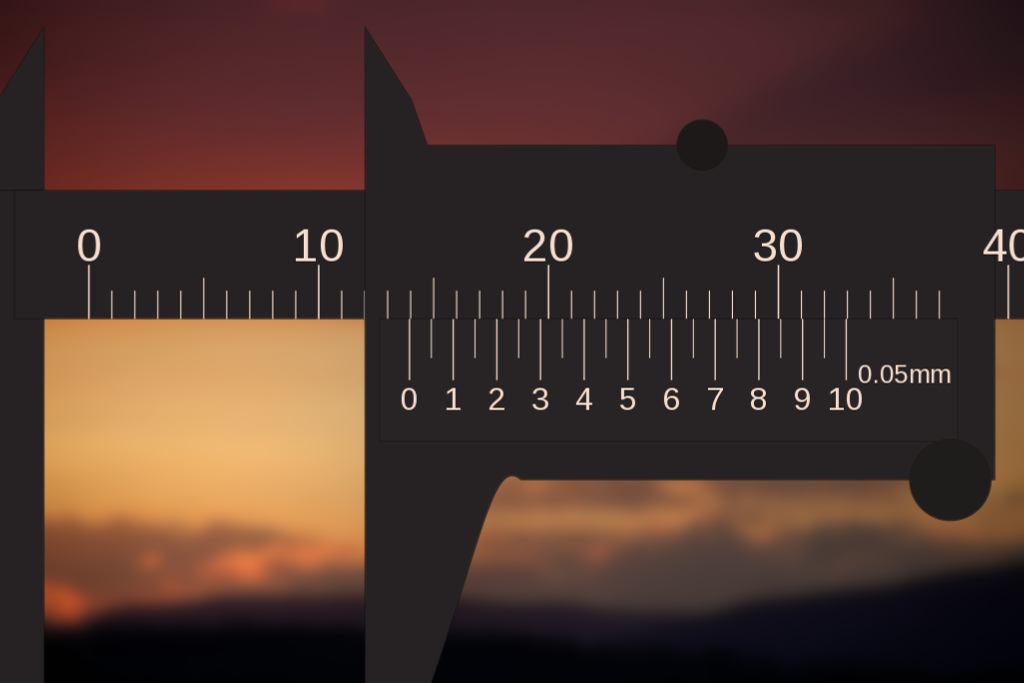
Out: value=13.95 unit=mm
